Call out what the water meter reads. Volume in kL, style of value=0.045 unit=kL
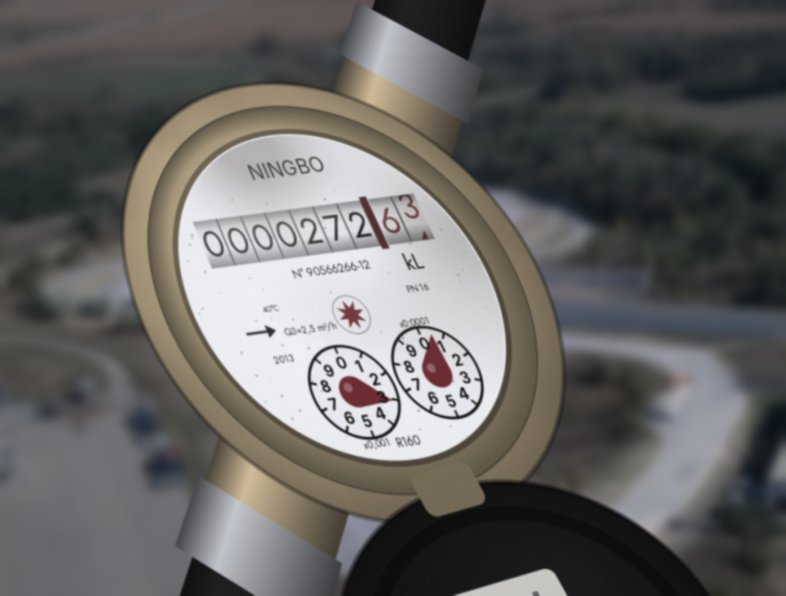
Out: value=272.6330 unit=kL
